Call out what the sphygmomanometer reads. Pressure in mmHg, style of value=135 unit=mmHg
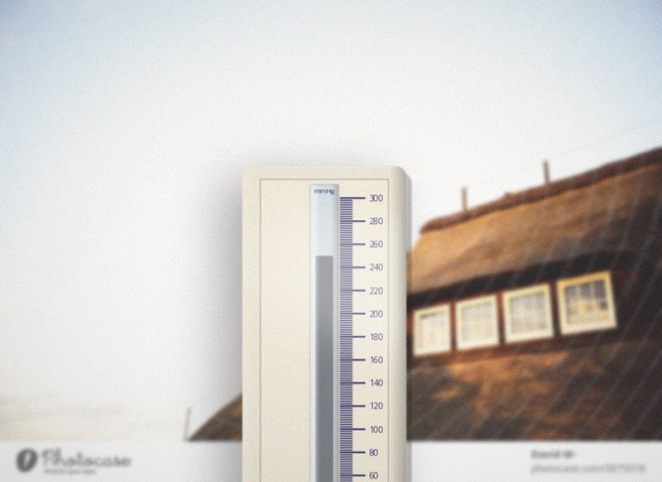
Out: value=250 unit=mmHg
